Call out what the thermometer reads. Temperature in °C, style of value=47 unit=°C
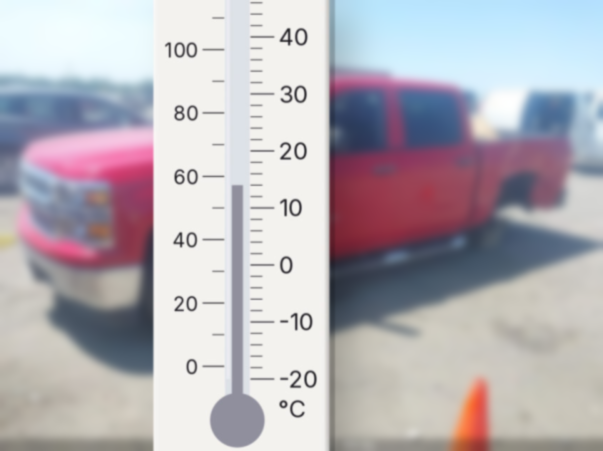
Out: value=14 unit=°C
